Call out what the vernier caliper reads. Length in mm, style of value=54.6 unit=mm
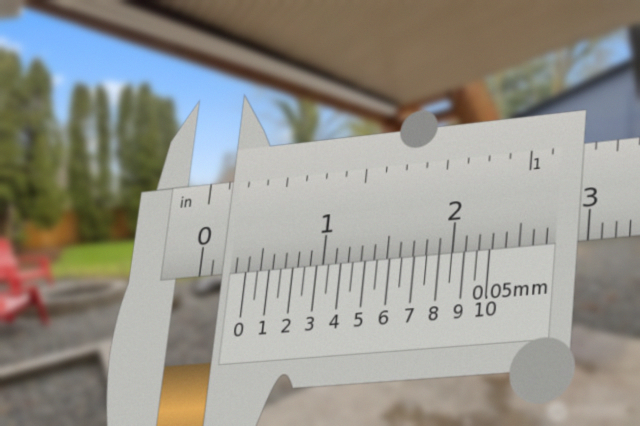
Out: value=3.8 unit=mm
